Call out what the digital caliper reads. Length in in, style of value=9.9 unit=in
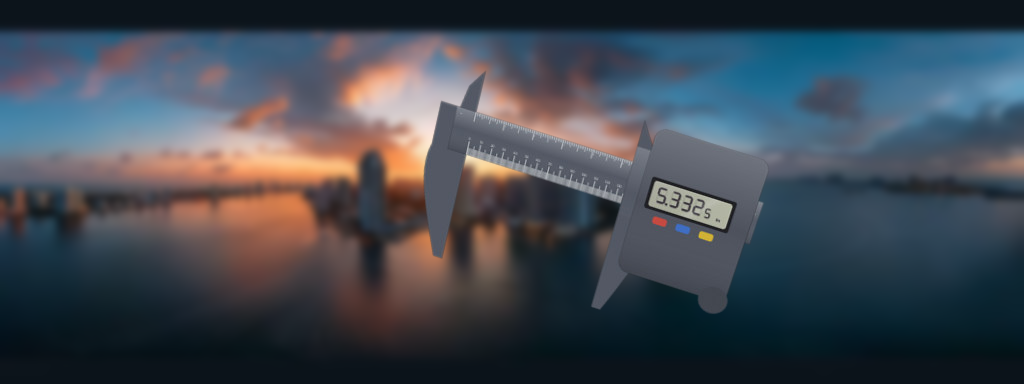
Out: value=5.3325 unit=in
